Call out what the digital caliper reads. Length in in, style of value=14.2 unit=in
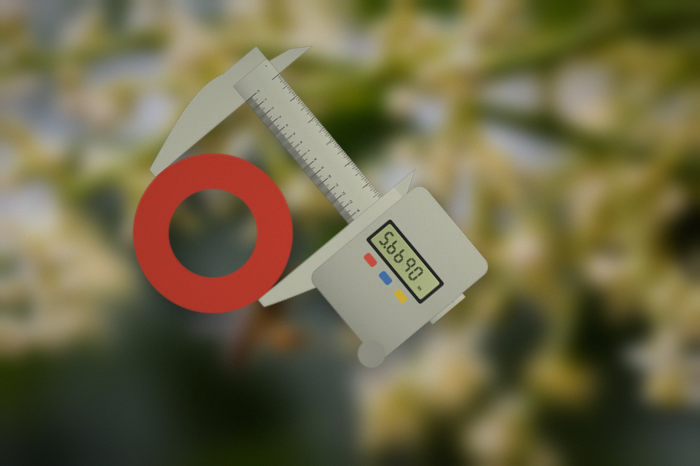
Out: value=5.6690 unit=in
